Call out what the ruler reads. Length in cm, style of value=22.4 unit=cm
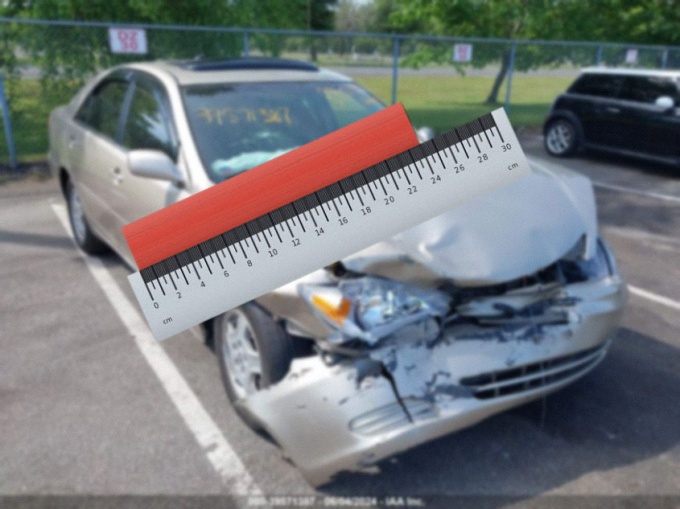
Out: value=24 unit=cm
